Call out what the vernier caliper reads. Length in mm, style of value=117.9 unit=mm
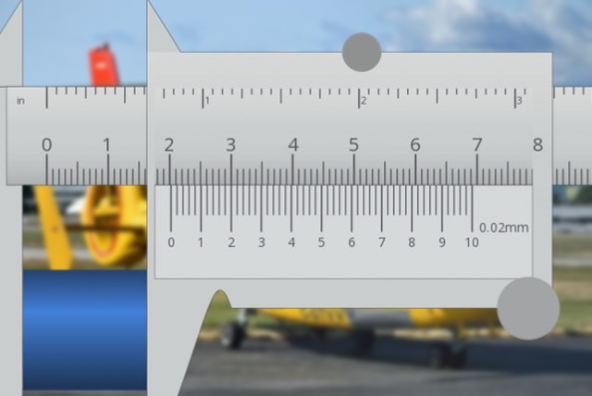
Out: value=20.2 unit=mm
